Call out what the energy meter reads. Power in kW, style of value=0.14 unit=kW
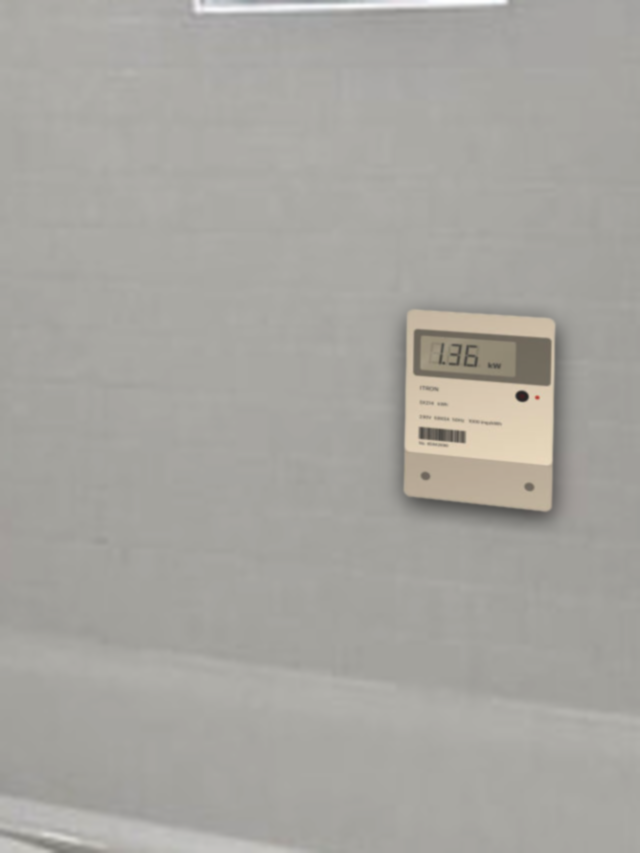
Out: value=1.36 unit=kW
